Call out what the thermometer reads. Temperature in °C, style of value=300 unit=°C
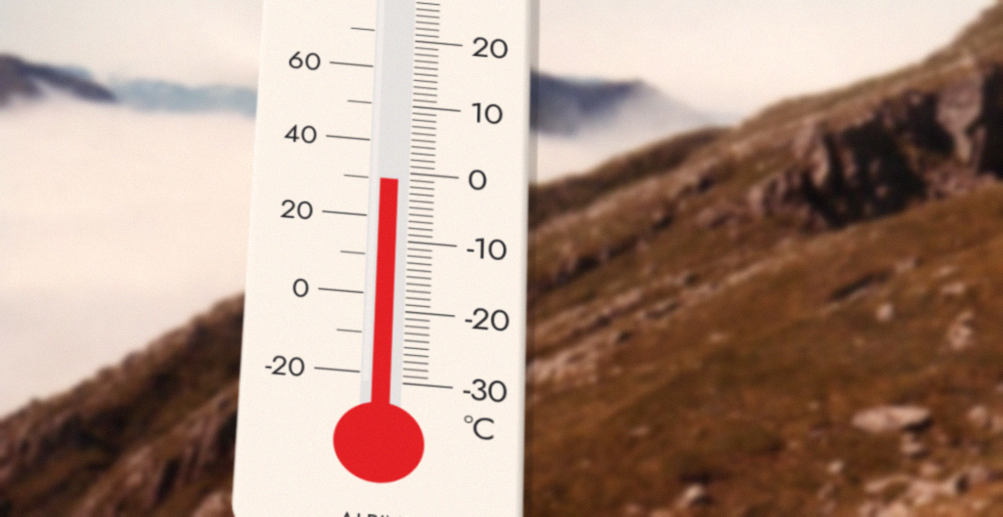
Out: value=-1 unit=°C
